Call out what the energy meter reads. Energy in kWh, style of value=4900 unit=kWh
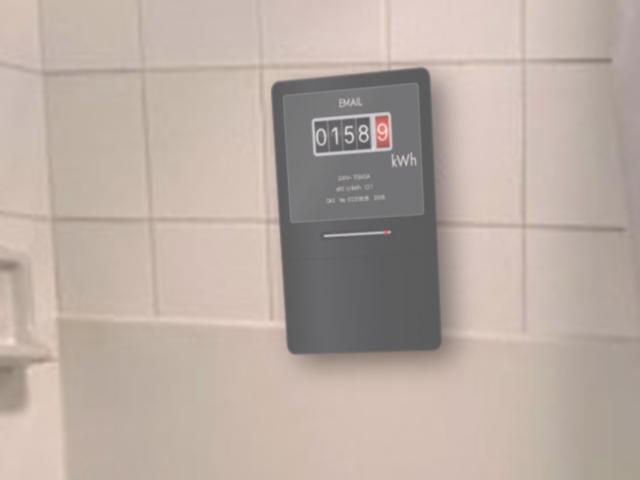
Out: value=158.9 unit=kWh
